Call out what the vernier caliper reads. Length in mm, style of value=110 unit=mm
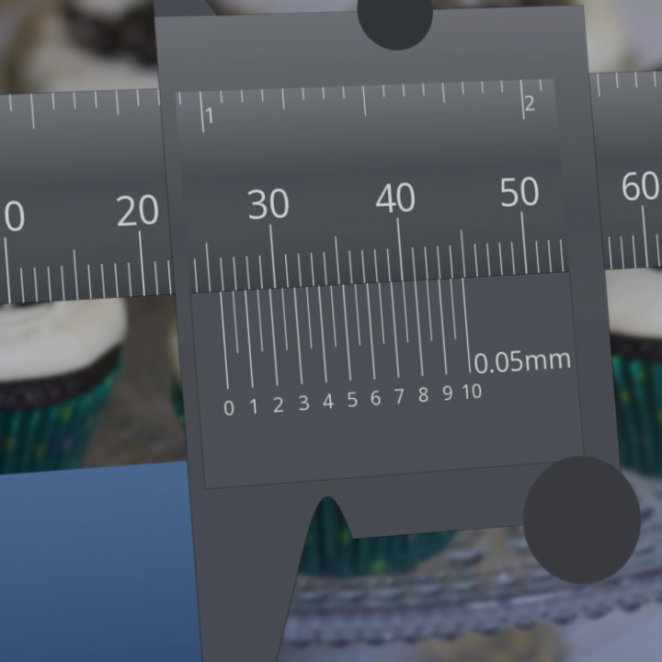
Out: value=25.8 unit=mm
